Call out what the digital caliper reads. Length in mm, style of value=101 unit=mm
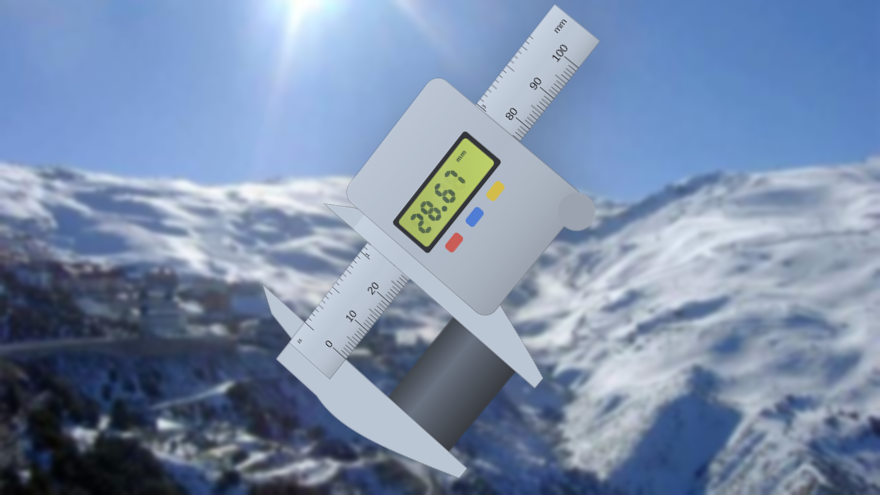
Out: value=28.67 unit=mm
